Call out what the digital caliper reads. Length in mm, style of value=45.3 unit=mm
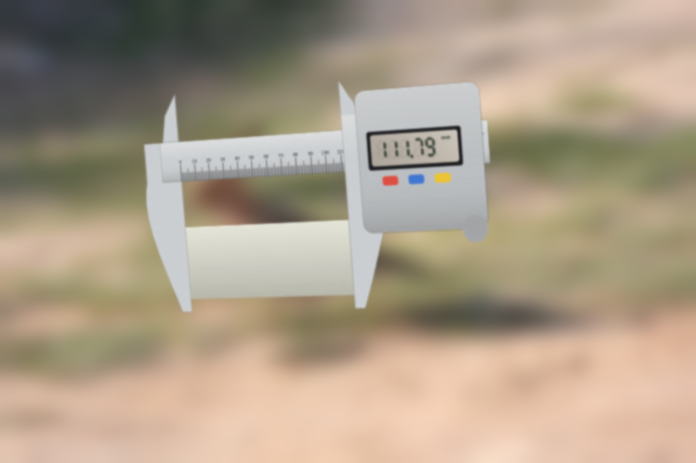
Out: value=111.79 unit=mm
